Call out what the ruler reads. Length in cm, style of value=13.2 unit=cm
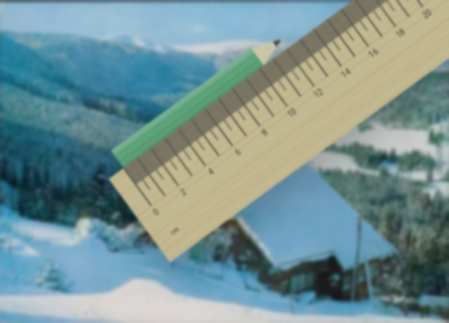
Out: value=12 unit=cm
